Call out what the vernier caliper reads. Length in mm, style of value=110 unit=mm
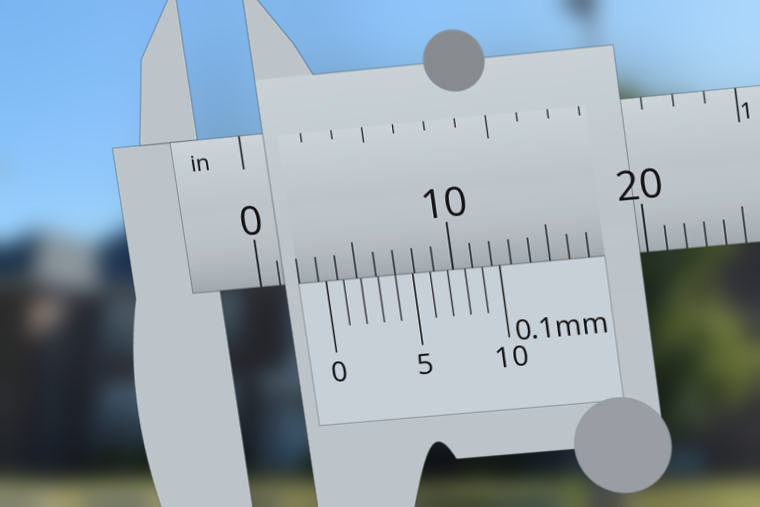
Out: value=3.4 unit=mm
